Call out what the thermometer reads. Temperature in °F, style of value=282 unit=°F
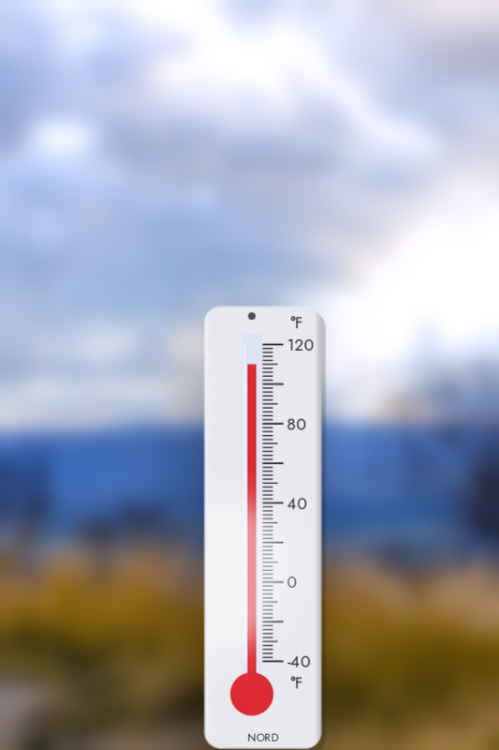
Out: value=110 unit=°F
